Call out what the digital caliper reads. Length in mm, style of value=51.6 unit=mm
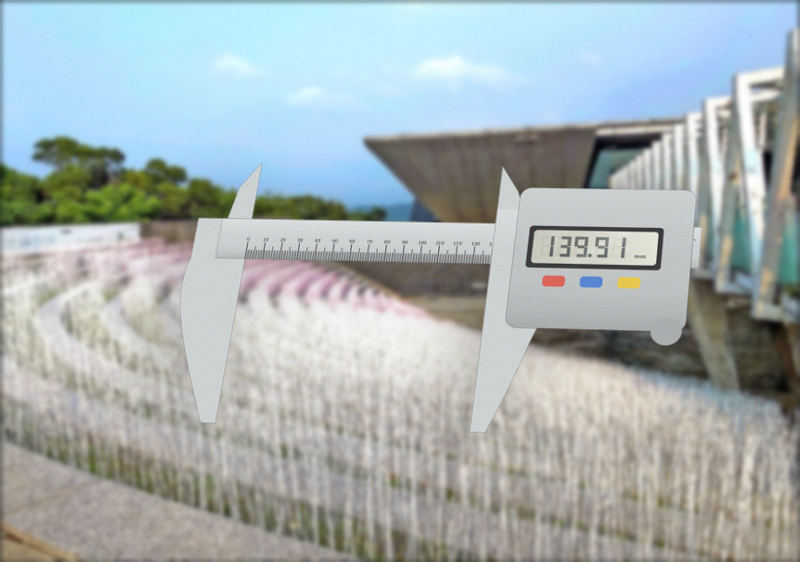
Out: value=139.91 unit=mm
